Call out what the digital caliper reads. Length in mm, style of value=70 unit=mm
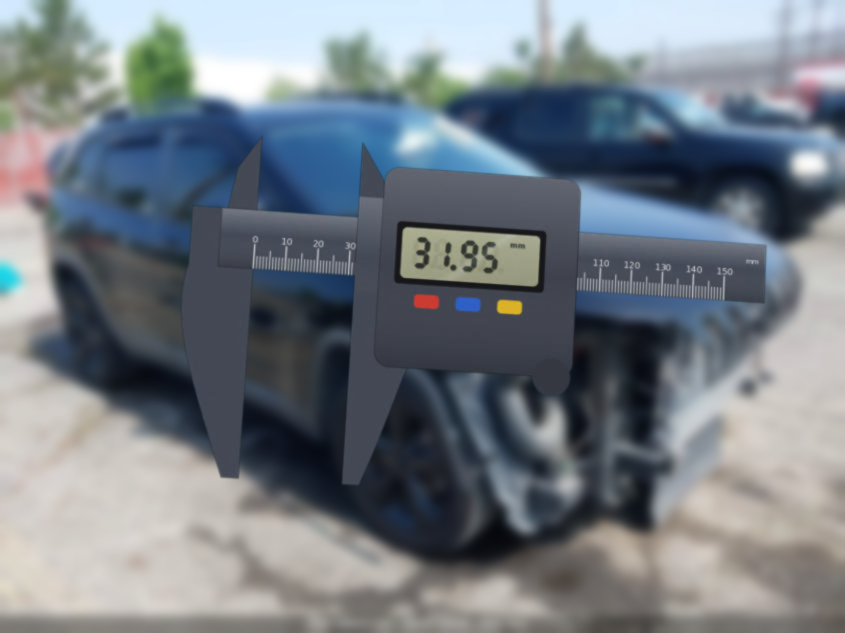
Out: value=31.95 unit=mm
